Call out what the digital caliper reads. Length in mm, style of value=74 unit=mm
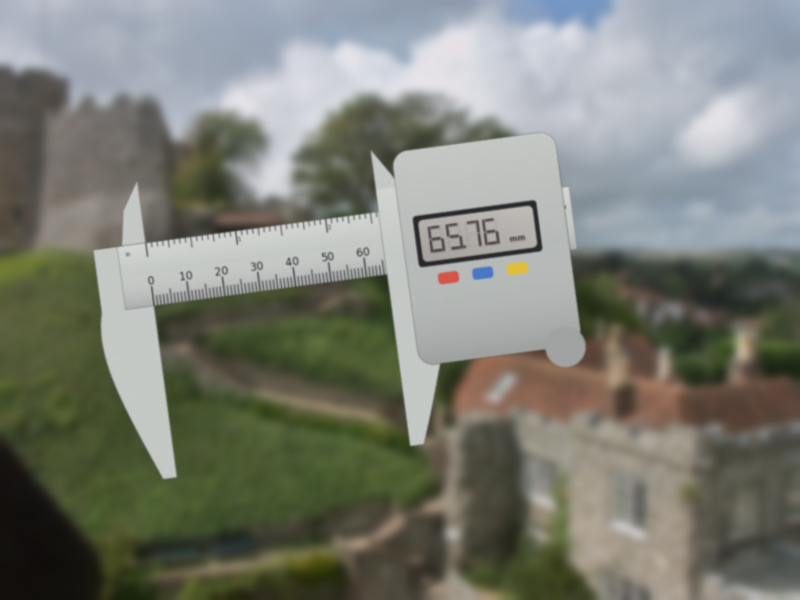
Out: value=65.76 unit=mm
